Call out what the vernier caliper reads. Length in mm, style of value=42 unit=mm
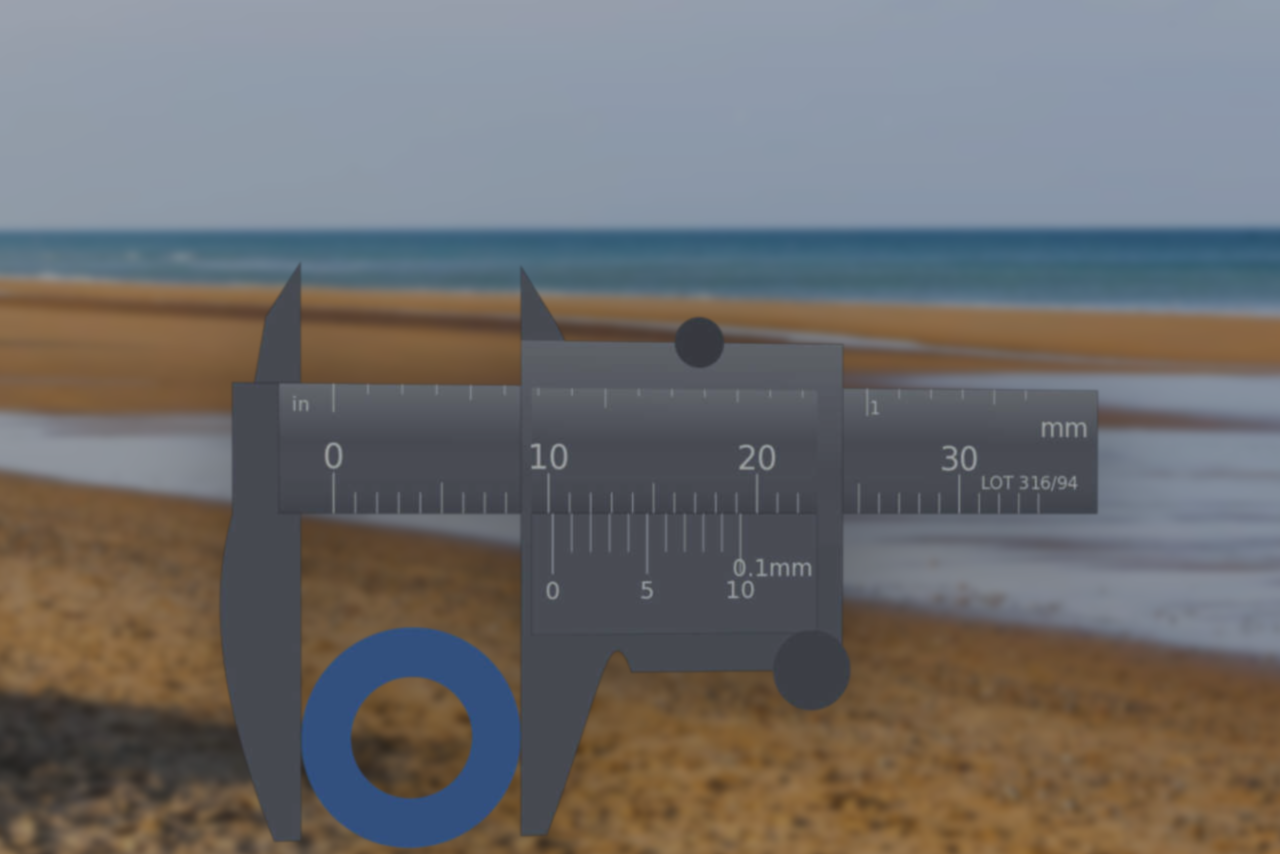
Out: value=10.2 unit=mm
